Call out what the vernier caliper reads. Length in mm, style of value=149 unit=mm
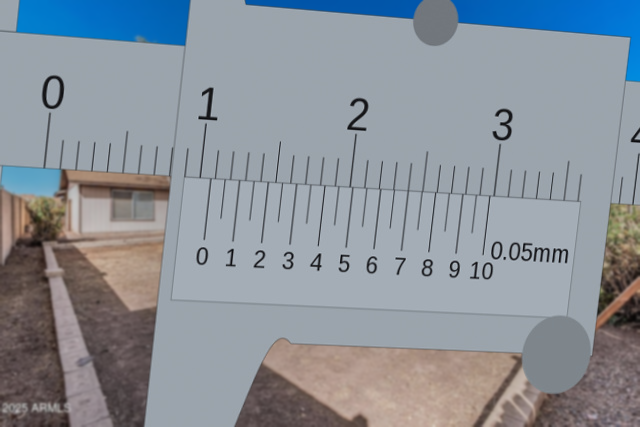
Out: value=10.7 unit=mm
